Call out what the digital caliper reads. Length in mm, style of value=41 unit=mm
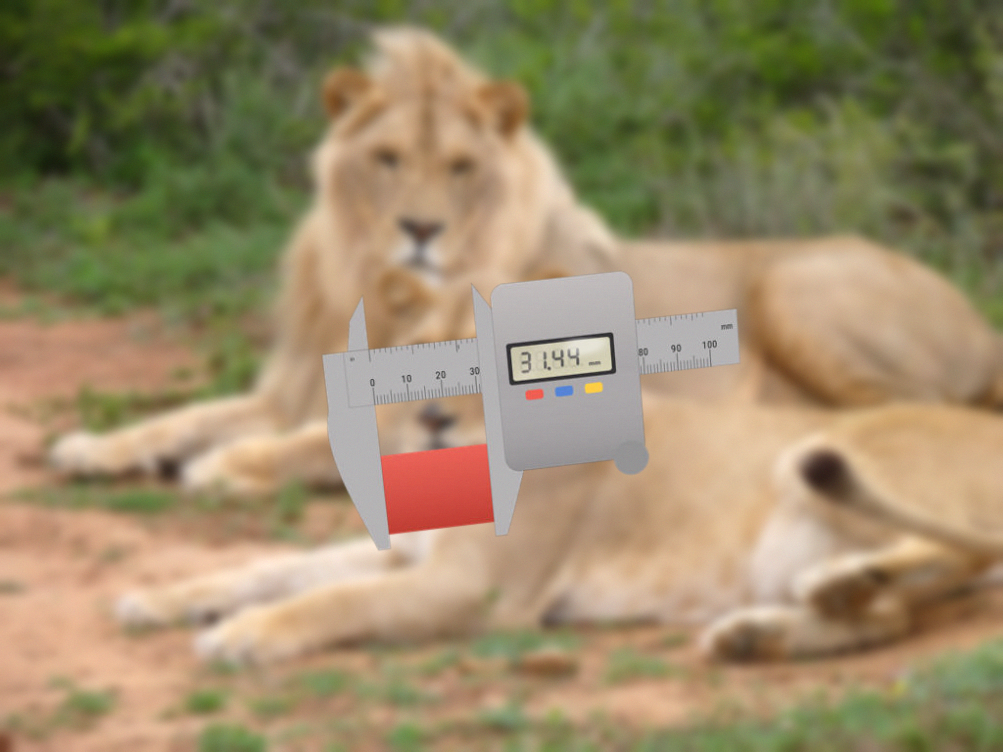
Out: value=31.44 unit=mm
